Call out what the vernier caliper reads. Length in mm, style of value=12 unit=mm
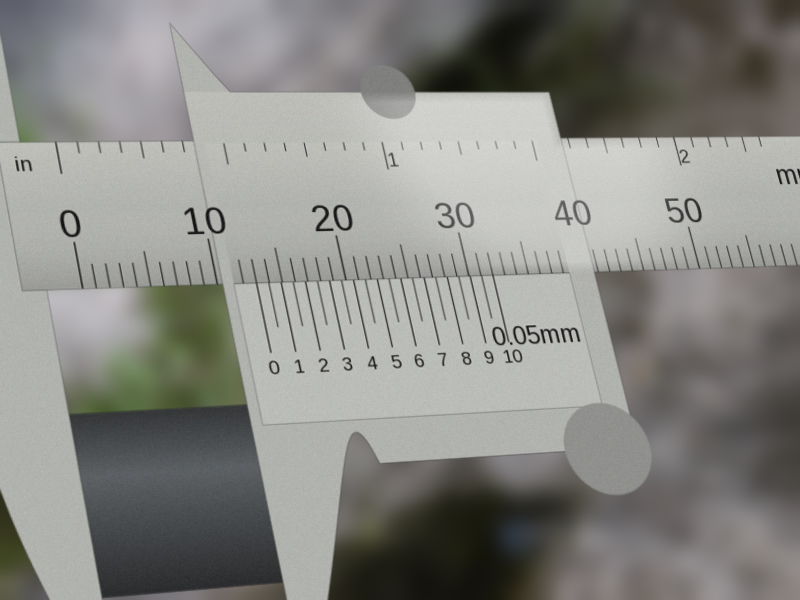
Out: value=13.0 unit=mm
